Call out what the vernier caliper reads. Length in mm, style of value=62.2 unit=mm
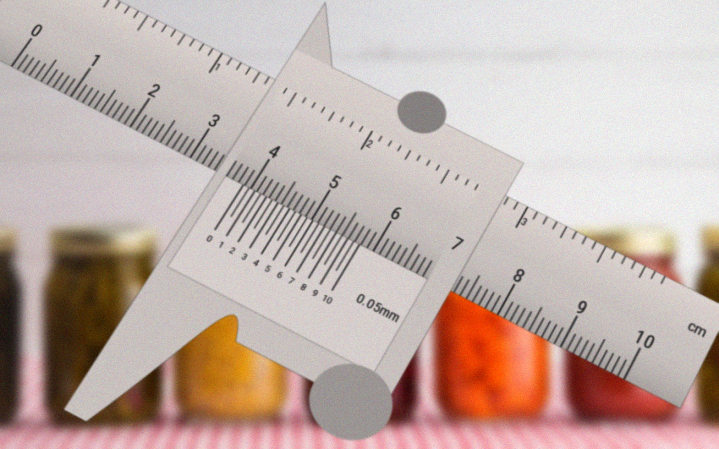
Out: value=38.8 unit=mm
